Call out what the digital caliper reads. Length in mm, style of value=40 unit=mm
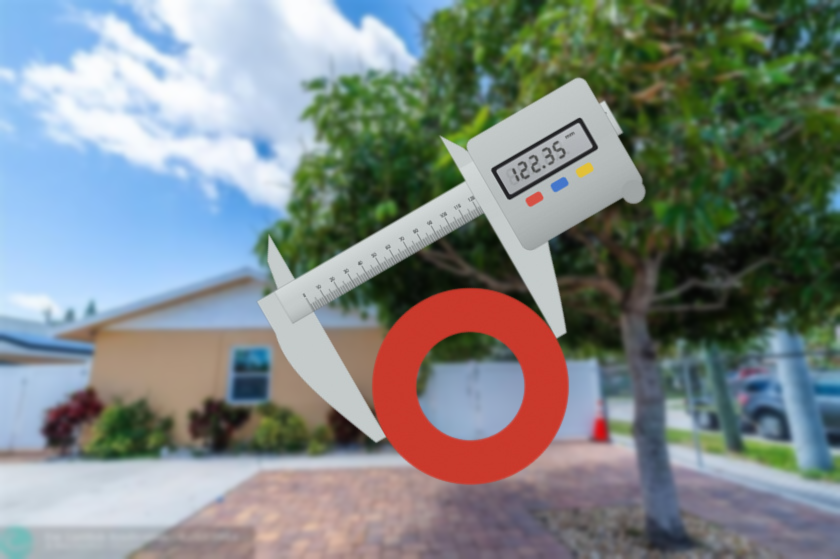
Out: value=122.35 unit=mm
